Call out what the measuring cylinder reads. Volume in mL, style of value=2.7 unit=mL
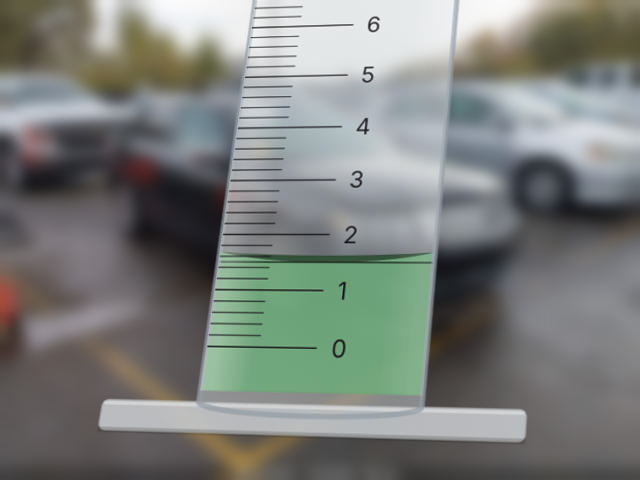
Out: value=1.5 unit=mL
